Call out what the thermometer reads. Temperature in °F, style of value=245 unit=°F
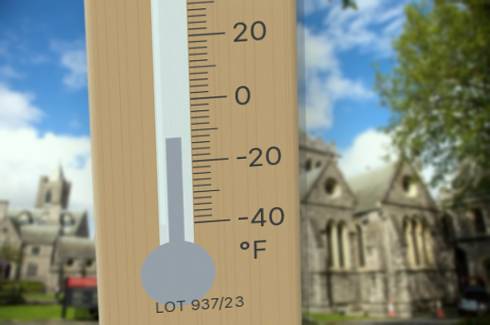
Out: value=-12 unit=°F
